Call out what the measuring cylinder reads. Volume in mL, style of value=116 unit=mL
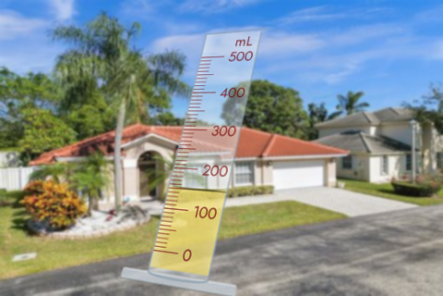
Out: value=150 unit=mL
